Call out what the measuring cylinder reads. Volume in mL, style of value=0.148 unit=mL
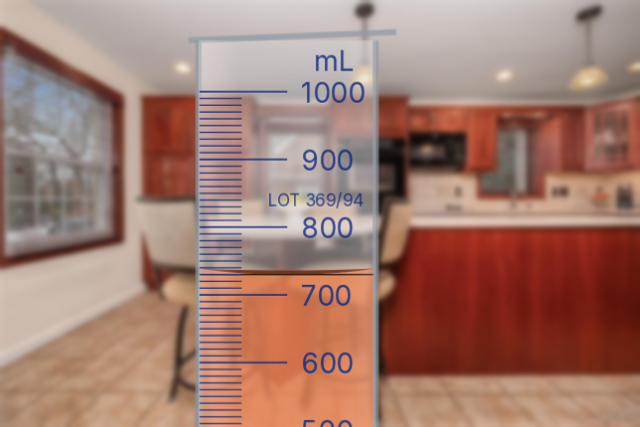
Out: value=730 unit=mL
